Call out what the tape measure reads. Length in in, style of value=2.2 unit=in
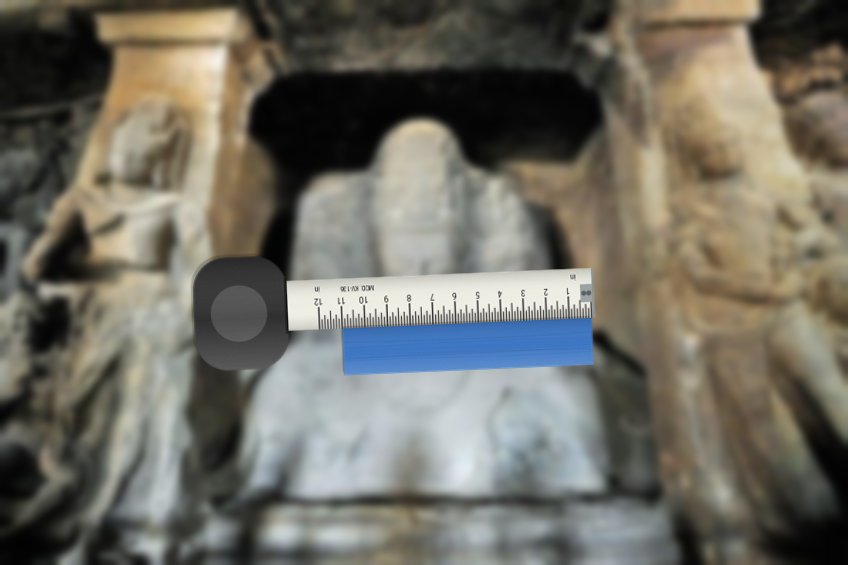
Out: value=11 unit=in
